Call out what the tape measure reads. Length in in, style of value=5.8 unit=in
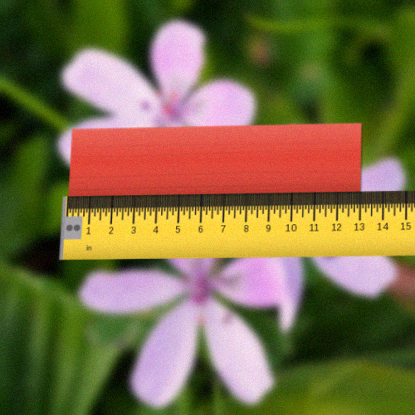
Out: value=13 unit=in
